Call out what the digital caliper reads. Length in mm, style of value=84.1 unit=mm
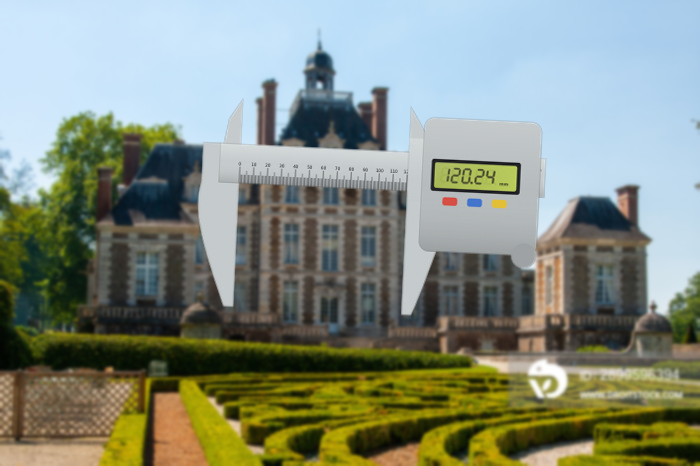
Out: value=120.24 unit=mm
